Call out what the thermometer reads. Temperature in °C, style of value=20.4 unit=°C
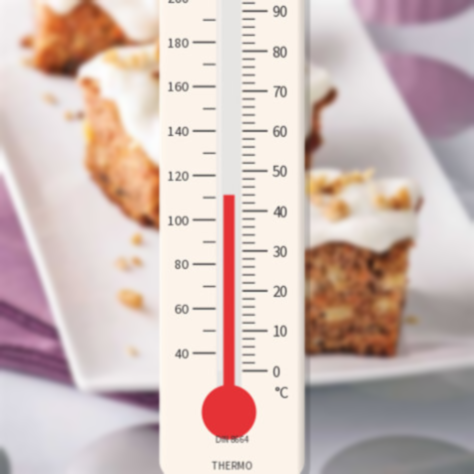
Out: value=44 unit=°C
